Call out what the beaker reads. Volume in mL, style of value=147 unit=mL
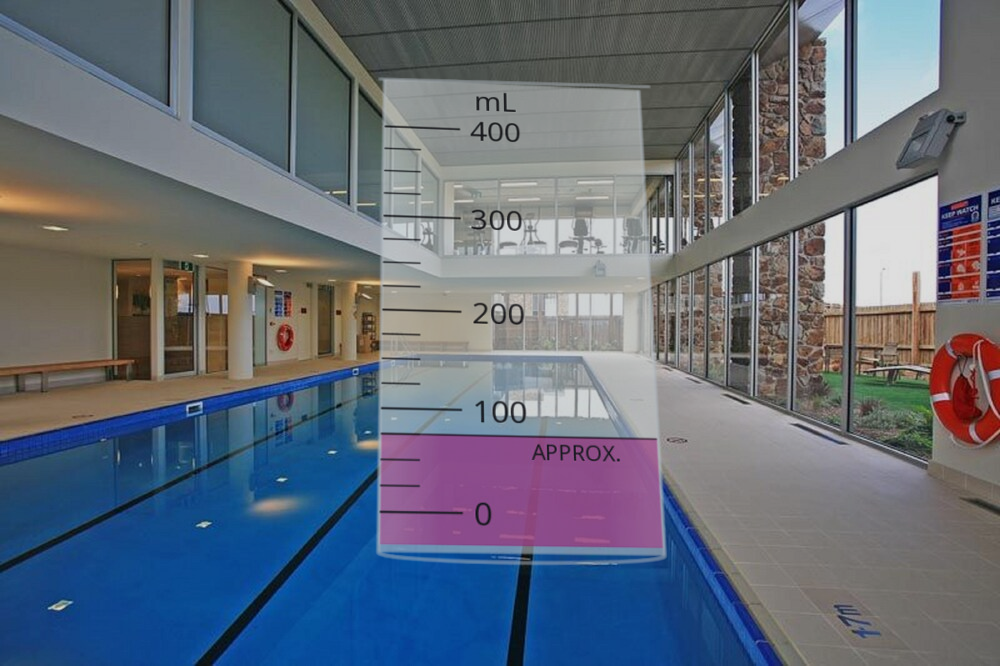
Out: value=75 unit=mL
